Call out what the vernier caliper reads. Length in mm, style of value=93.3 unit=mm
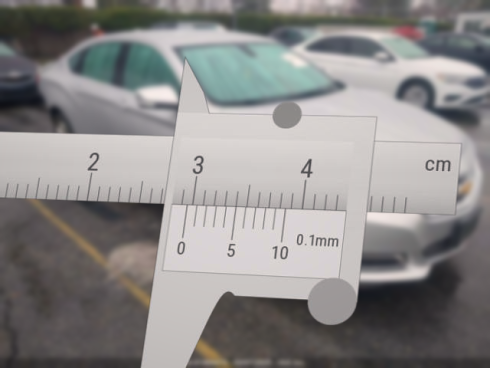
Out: value=29.5 unit=mm
